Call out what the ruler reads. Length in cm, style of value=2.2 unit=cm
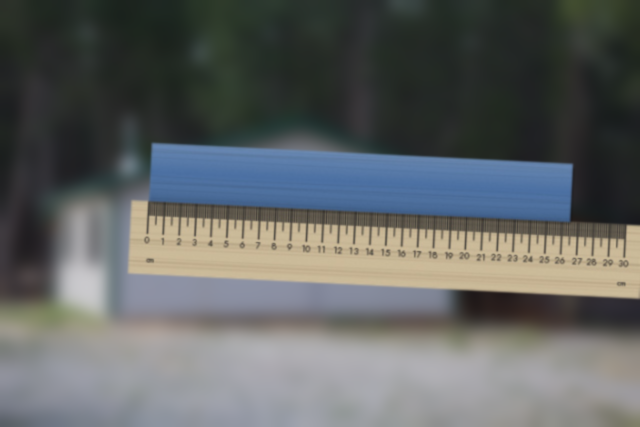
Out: value=26.5 unit=cm
